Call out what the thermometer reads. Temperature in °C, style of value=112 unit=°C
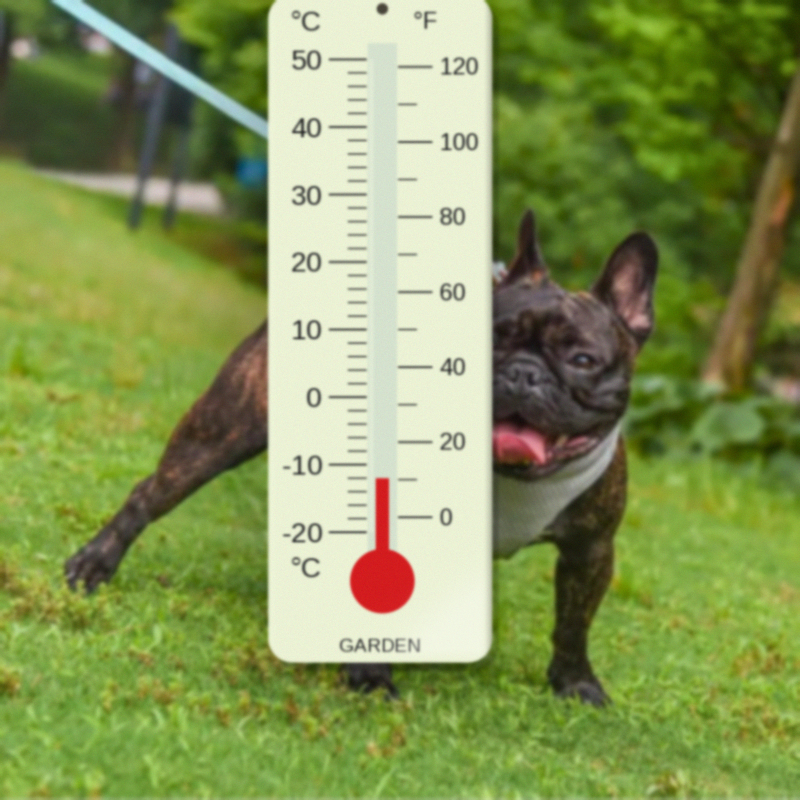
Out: value=-12 unit=°C
